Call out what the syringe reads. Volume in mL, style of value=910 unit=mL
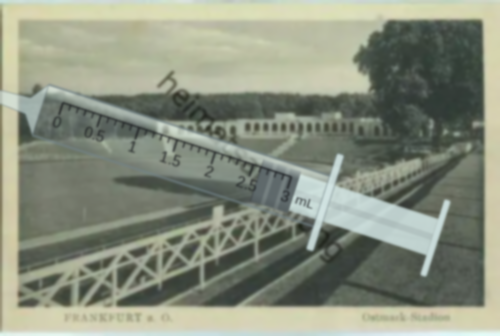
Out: value=2.6 unit=mL
